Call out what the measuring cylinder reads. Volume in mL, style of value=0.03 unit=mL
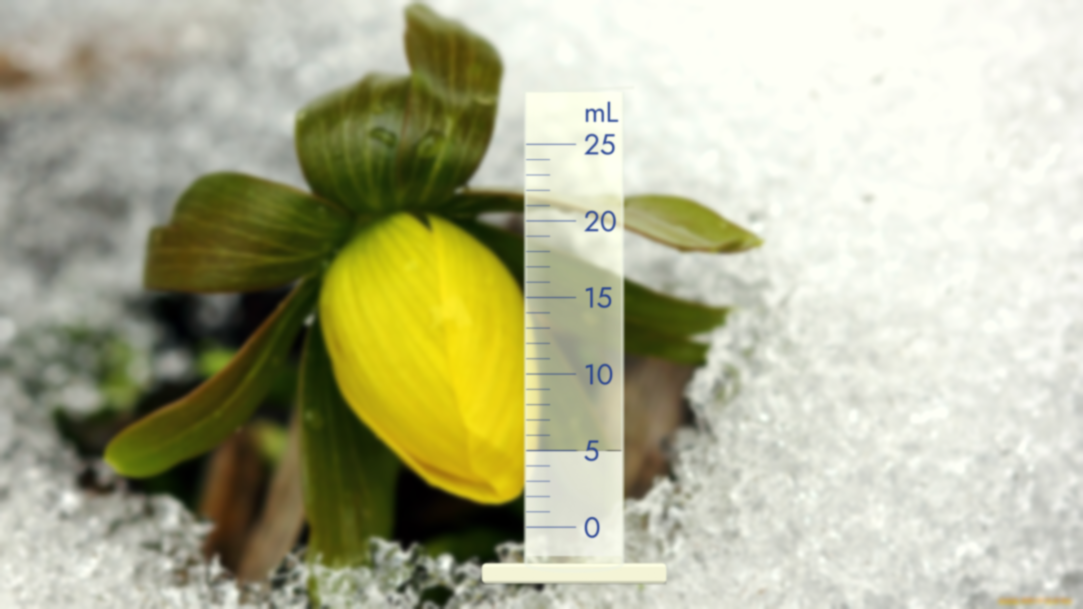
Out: value=5 unit=mL
